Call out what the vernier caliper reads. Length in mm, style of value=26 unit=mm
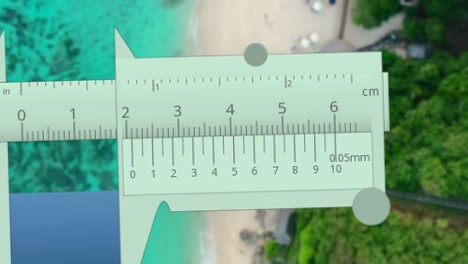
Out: value=21.0 unit=mm
